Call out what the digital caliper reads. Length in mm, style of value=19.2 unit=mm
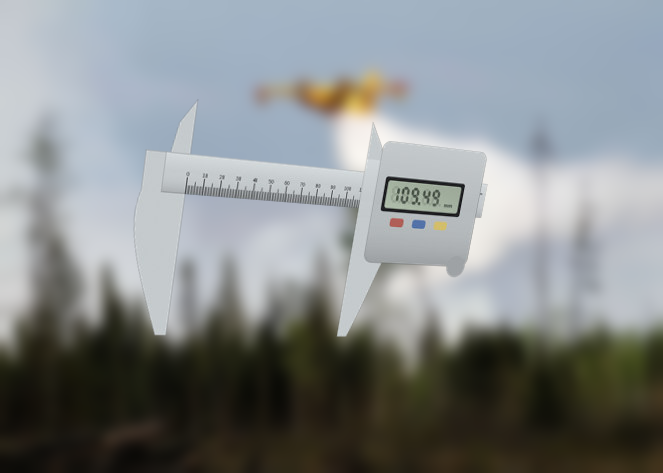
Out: value=109.49 unit=mm
